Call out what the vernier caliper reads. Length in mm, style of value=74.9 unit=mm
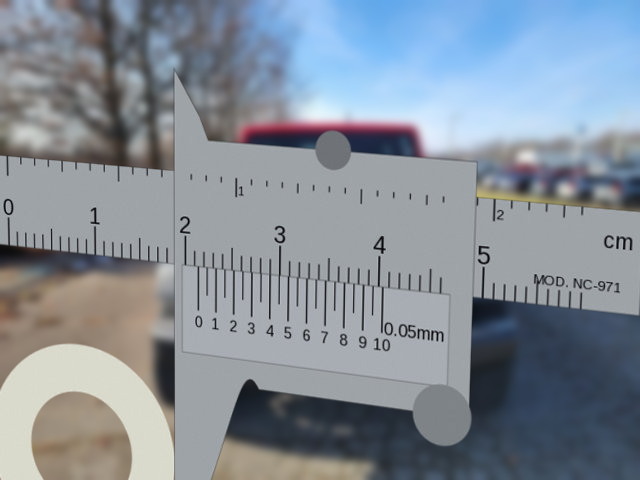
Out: value=21.4 unit=mm
